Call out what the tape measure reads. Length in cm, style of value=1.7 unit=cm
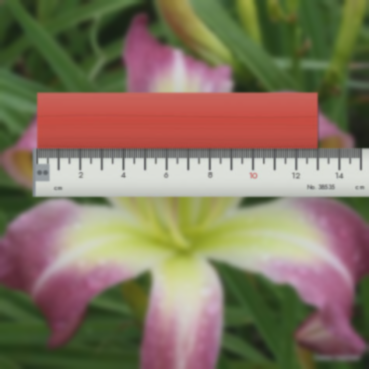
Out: value=13 unit=cm
